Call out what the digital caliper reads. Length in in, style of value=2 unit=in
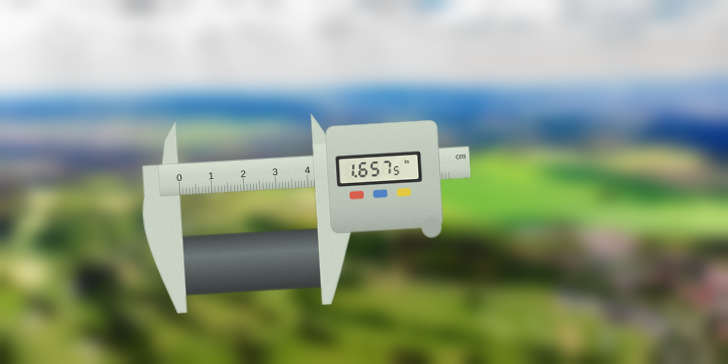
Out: value=1.6575 unit=in
